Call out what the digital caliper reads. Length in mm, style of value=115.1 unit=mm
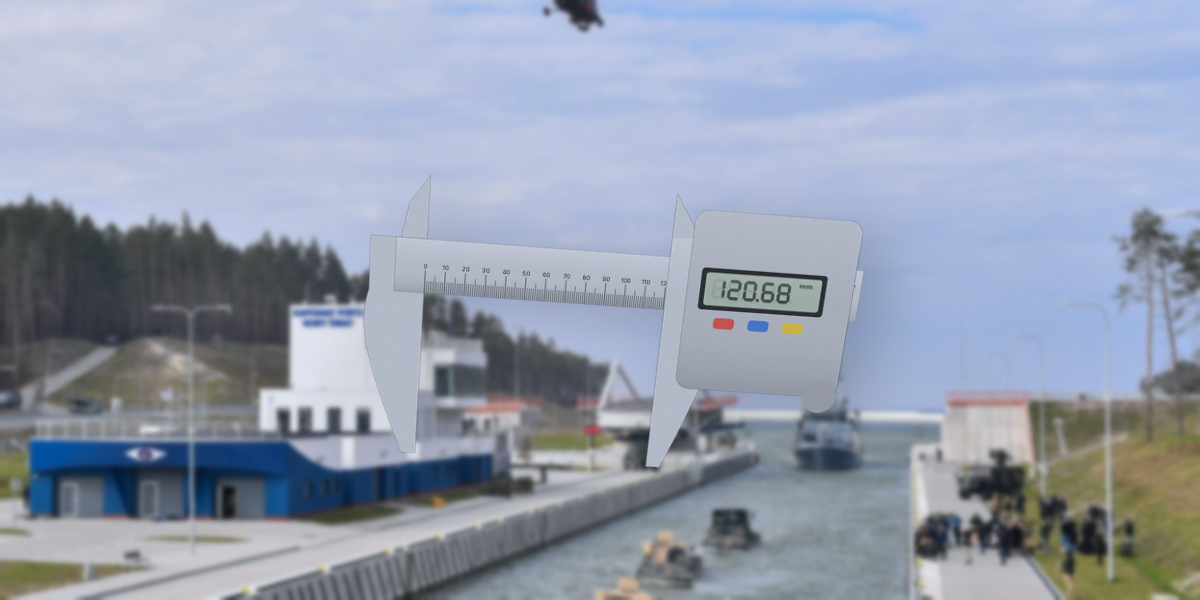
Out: value=120.68 unit=mm
